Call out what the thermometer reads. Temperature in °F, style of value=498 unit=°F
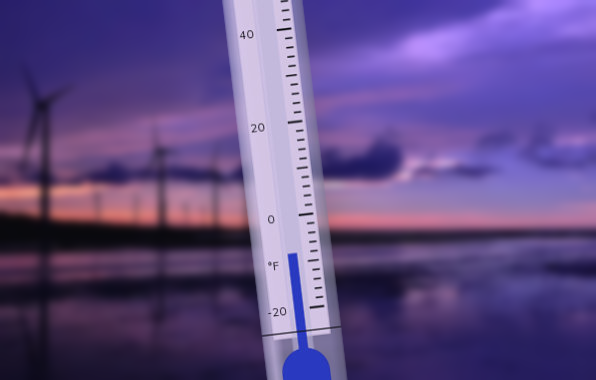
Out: value=-8 unit=°F
